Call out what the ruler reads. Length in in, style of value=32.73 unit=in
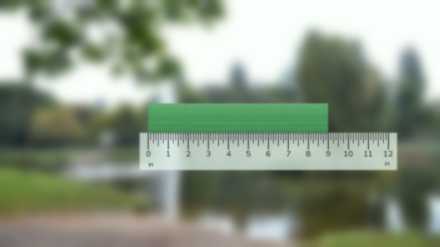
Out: value=9 unit=in
